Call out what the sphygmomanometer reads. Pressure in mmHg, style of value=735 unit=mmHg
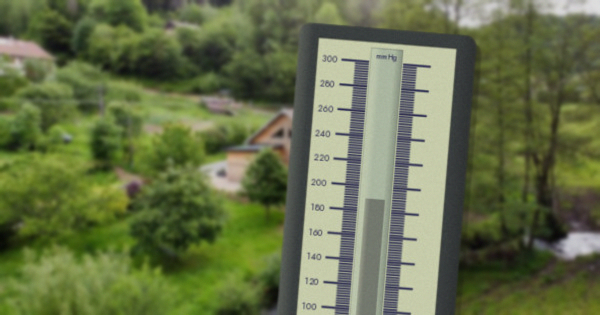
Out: value=190 unit=mmHg
